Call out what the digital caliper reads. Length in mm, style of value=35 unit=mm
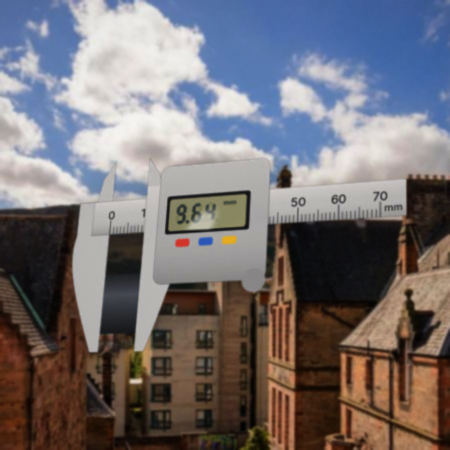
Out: value=9.64 unit=mm
